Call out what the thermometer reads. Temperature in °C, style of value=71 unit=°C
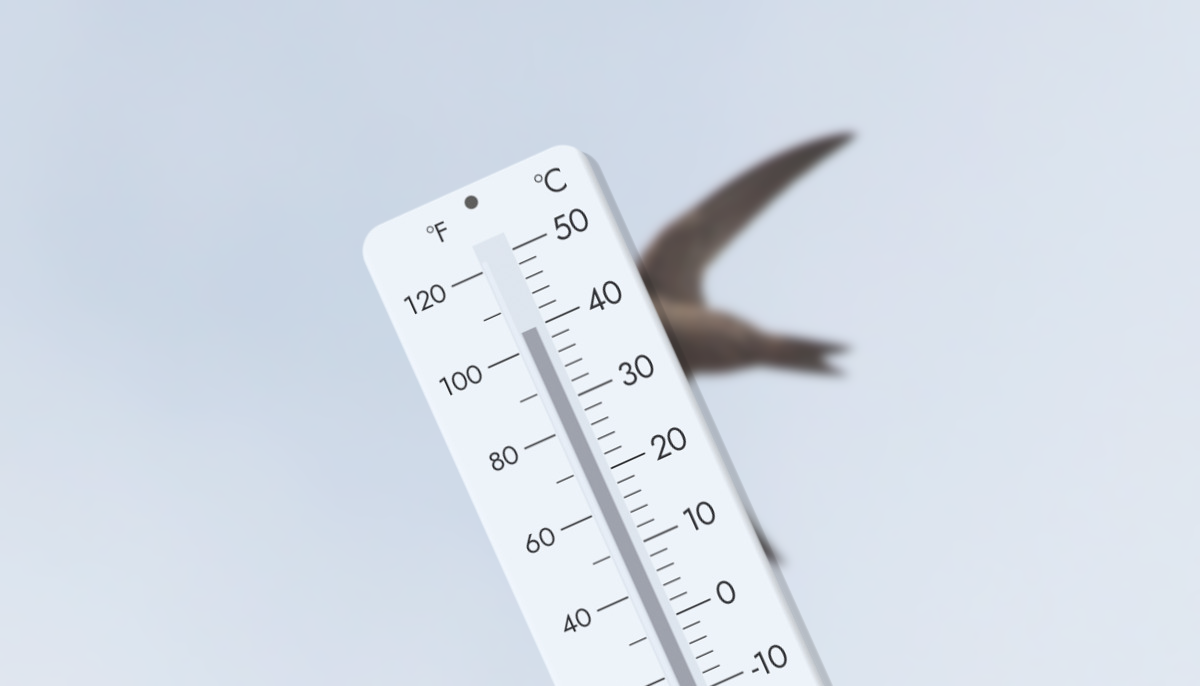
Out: value=40 unit=°C
